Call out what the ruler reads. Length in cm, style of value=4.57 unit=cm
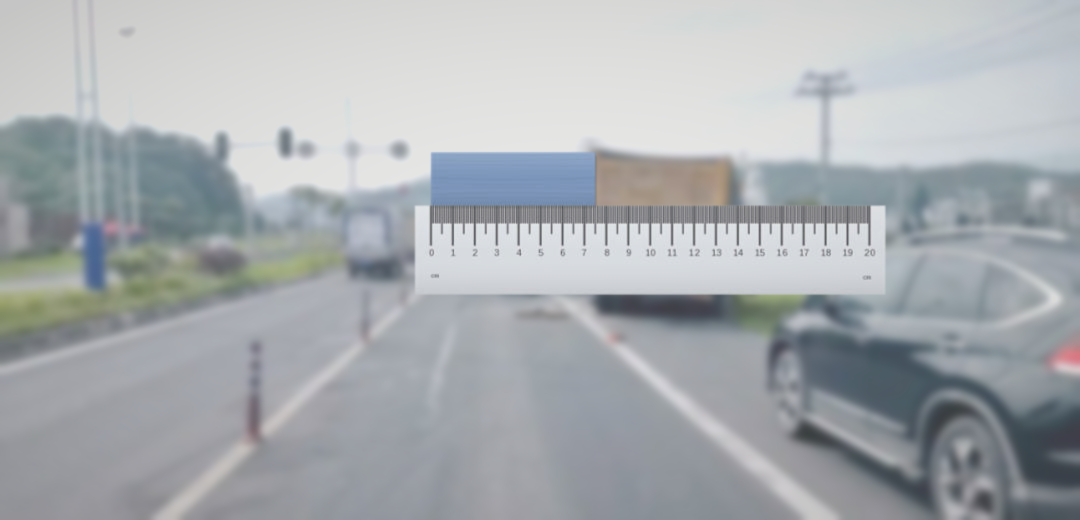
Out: value=7.5 unit=cm
